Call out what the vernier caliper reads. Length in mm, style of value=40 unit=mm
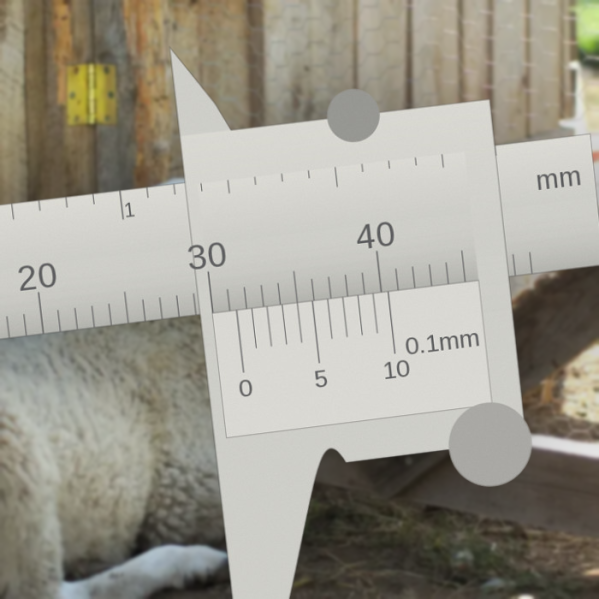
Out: value=31.4 unit=mm
